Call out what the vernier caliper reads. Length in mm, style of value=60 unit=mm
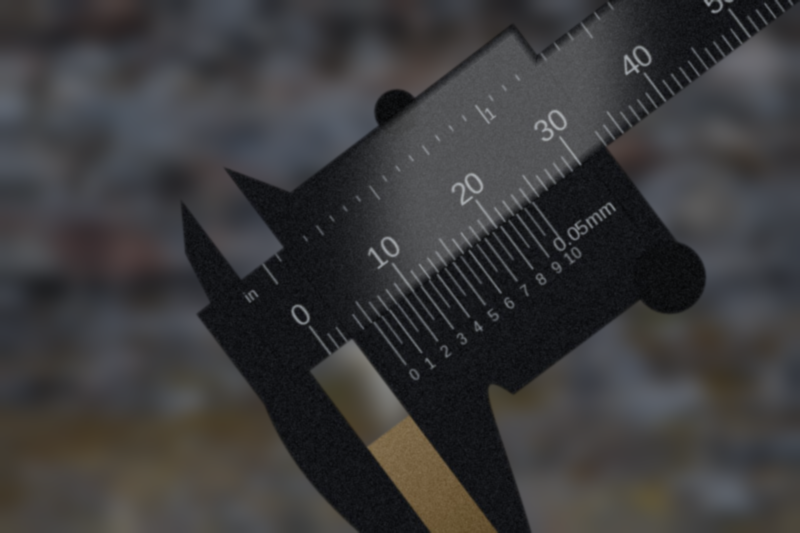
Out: value=5.2 unit=mm
